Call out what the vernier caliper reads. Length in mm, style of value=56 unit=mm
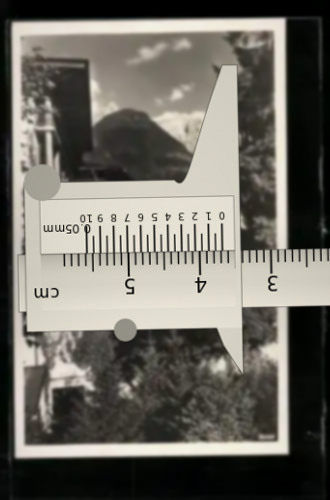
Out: value=36.8 unit=mm
